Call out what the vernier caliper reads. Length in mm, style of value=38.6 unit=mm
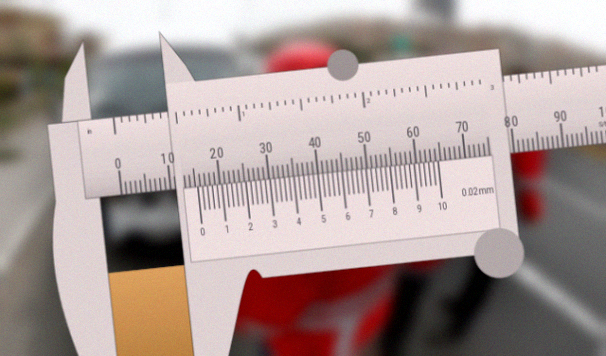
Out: value=15.5 unit=mm
